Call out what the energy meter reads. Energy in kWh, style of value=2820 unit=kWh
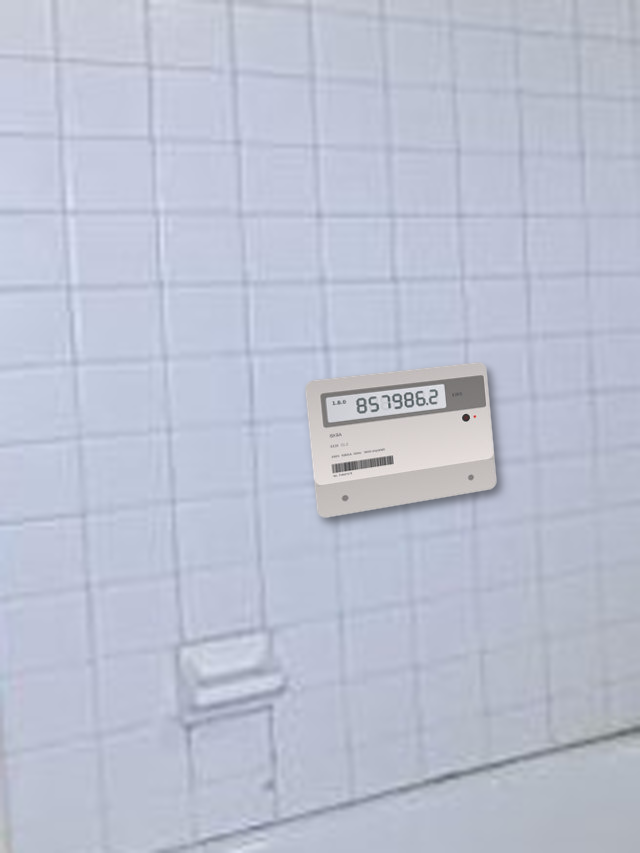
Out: value=857986.2 unit=kWh
